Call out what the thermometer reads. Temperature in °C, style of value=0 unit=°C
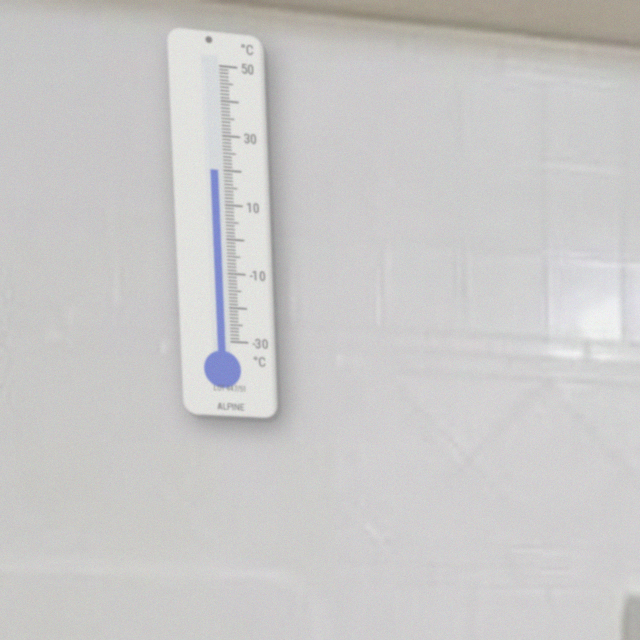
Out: value=20 unit=°C
